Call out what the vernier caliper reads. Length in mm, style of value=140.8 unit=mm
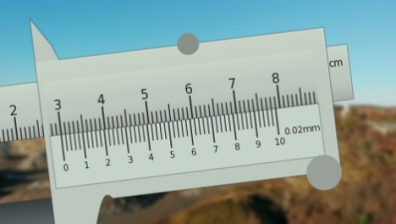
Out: value=30.0 unit=mm
